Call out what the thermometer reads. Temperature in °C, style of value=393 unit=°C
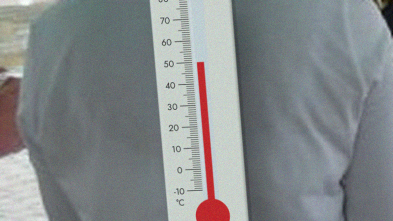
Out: value=50 unit=°C
